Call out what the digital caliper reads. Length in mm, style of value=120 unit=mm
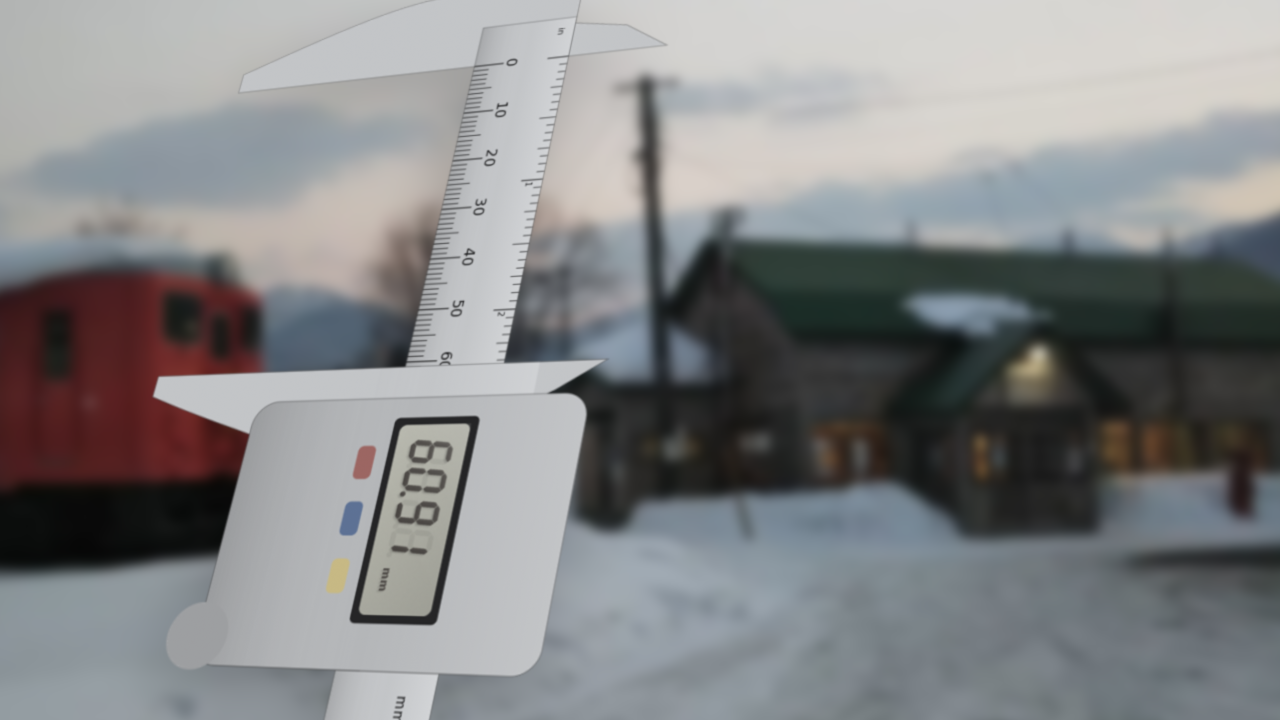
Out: value=60.91 unit=mm
